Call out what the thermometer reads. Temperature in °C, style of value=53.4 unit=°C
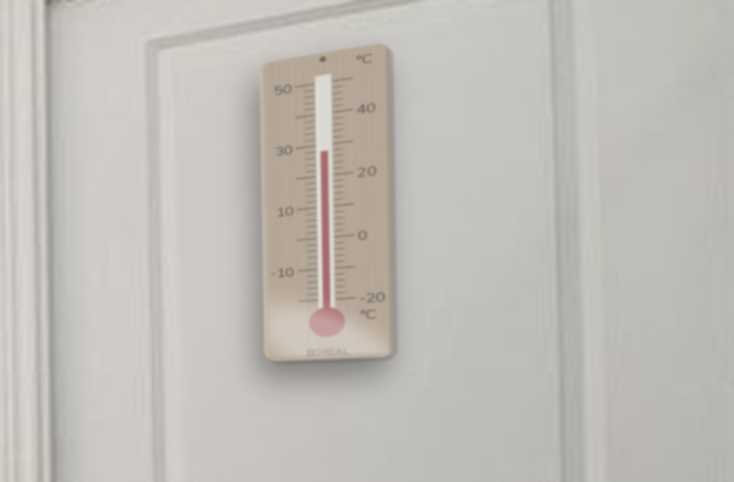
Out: value=28 unit=°C
